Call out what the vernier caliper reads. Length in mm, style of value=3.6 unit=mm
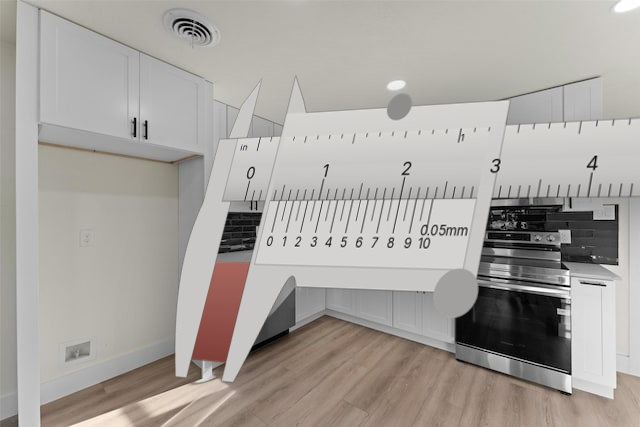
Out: value=4.8 unit=mm
